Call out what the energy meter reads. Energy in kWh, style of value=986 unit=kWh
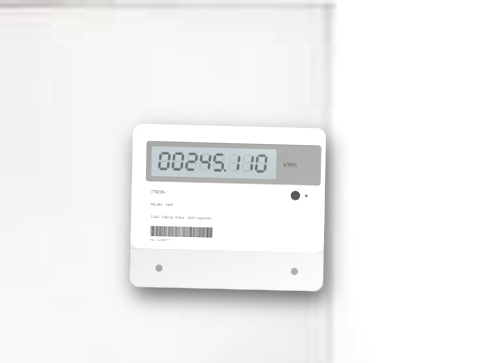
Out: value=245.110 unit=kWh
